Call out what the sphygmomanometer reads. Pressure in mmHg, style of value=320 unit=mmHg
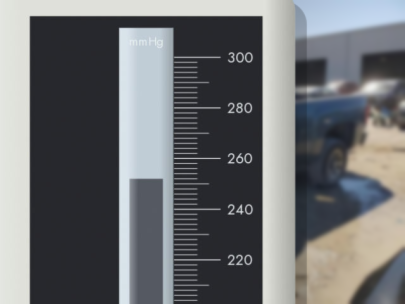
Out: value=252 unit=mmHg
